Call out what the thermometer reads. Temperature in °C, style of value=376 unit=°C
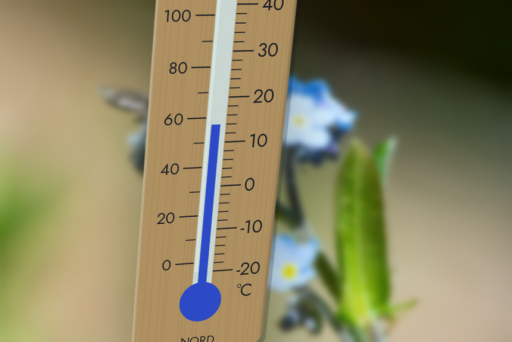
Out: value=14 unit=°C
